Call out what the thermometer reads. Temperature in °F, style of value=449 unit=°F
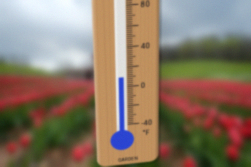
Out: value=10 unit=°F
